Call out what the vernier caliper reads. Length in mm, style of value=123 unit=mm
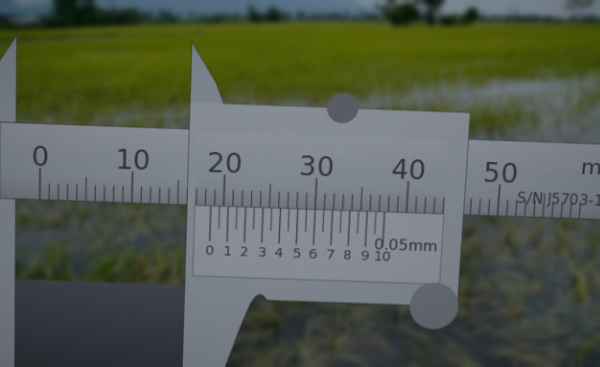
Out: value=18.6 unit=mm
